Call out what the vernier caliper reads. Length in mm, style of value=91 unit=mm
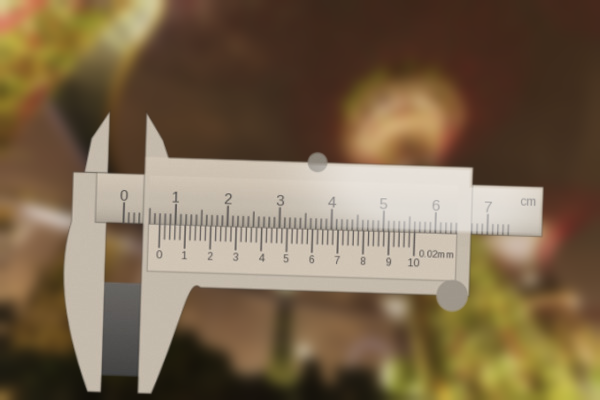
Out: value=7.0 unit=mm
